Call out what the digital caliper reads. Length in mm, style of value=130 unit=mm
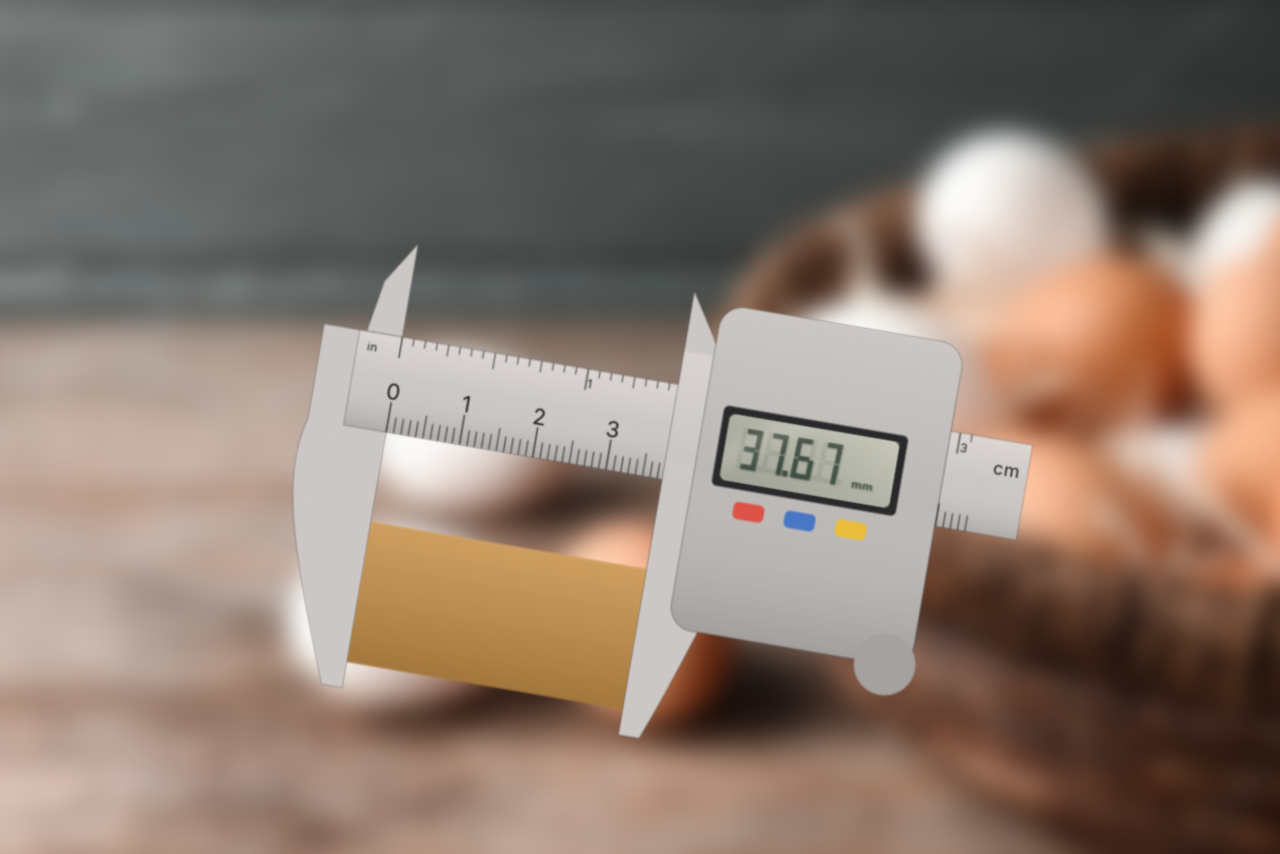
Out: value=37.67 unit=mm
